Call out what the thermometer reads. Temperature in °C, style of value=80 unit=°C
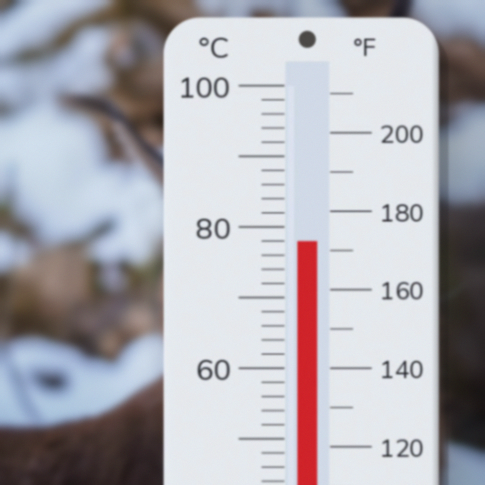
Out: value=78 unit=°C
